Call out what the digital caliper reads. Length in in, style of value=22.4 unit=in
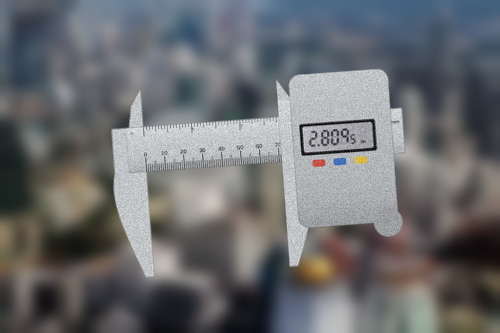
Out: value=2.8095 unit=in
